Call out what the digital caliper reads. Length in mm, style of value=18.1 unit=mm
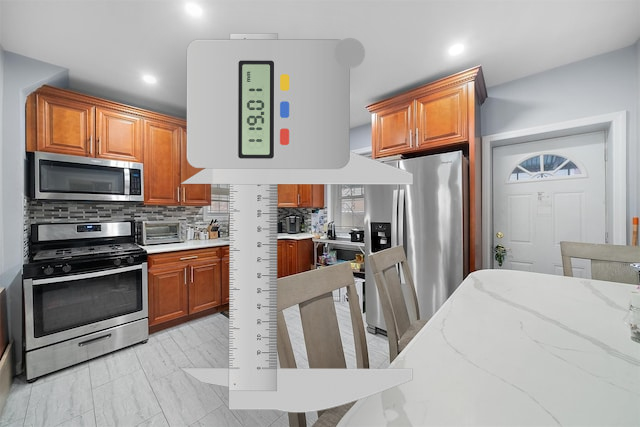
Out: value=119.01 unit=mm
